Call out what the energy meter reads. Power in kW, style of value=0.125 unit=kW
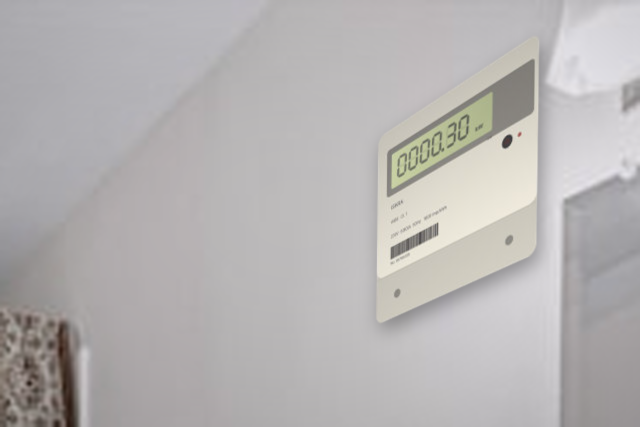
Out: value=0.30 unit=kW
